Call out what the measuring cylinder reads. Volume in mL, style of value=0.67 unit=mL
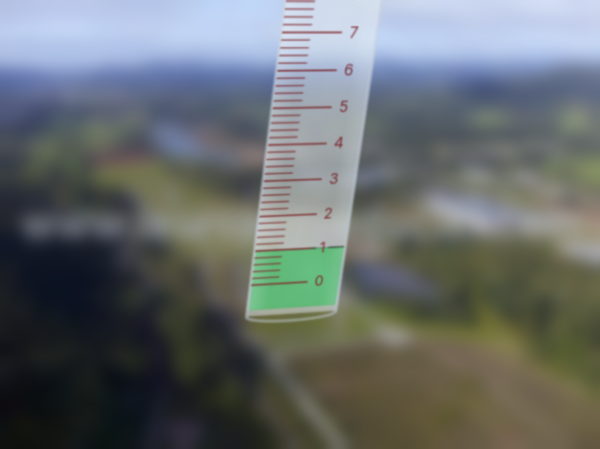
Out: value=1 unit=mL
